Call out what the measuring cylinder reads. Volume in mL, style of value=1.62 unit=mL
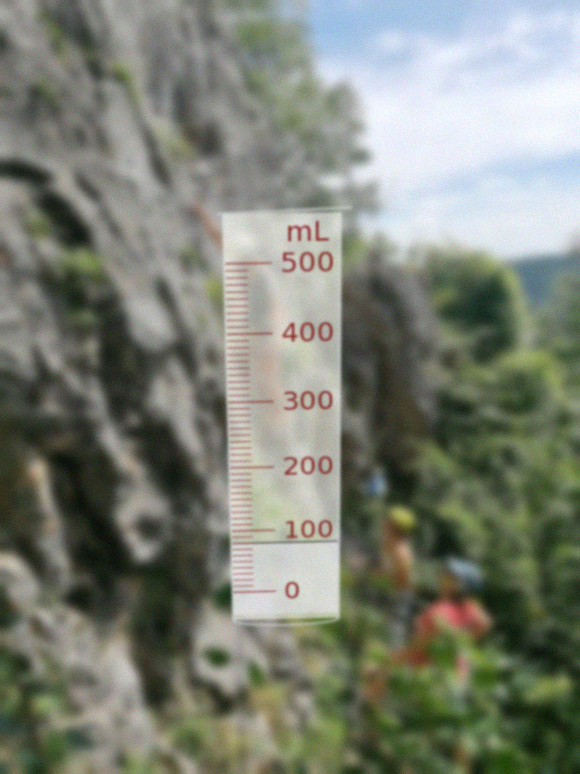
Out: value=80 unit=mL
